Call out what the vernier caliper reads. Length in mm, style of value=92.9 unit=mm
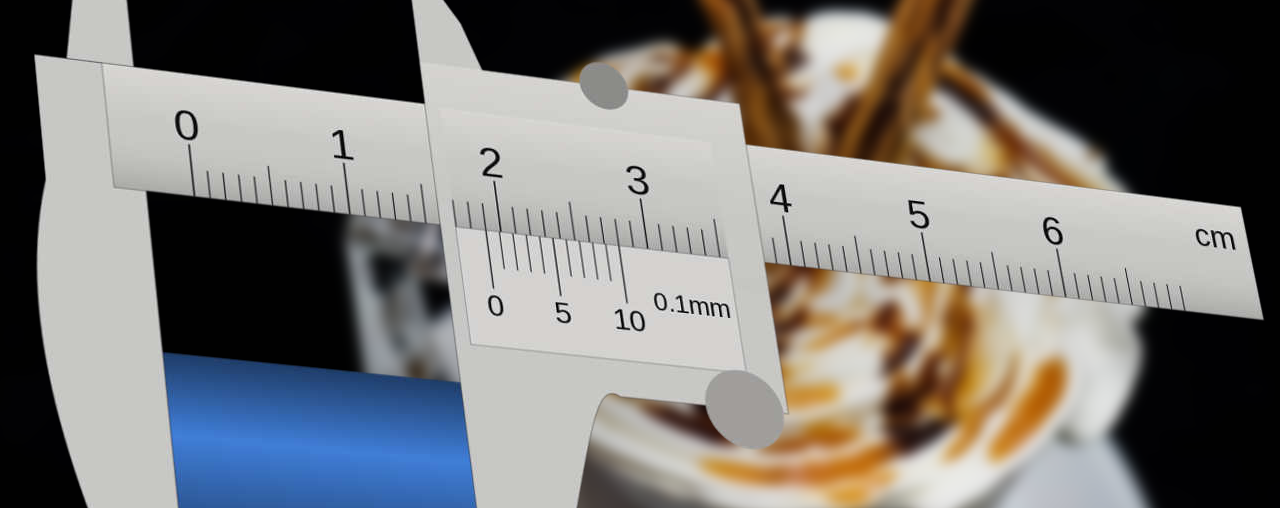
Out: value=19.0 unit=mm
